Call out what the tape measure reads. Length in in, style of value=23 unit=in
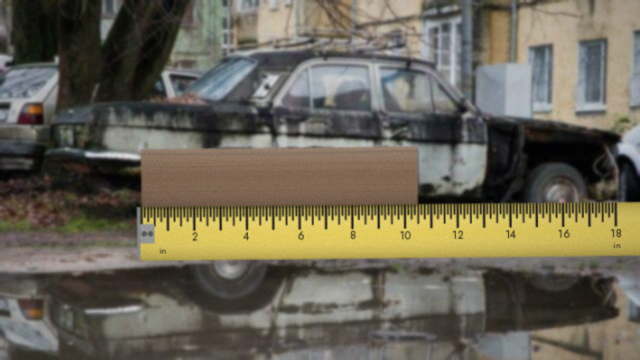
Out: value=10.5 unit=in
